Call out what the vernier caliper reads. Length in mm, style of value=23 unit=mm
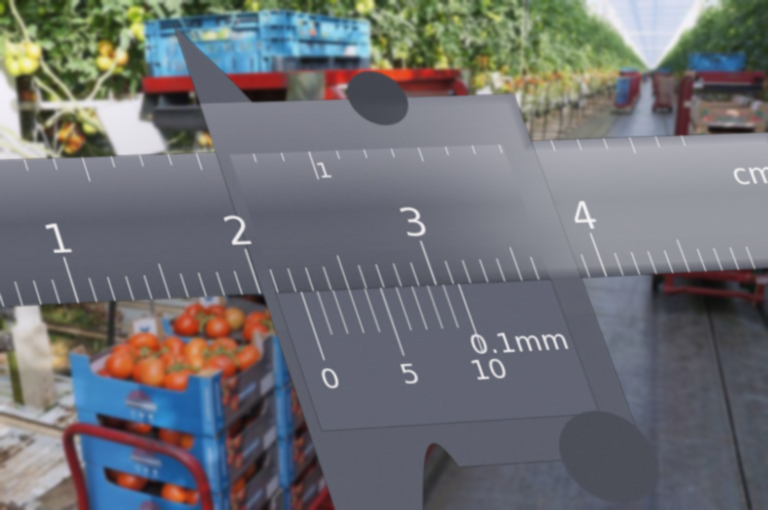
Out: value=22.3 unit=mm
